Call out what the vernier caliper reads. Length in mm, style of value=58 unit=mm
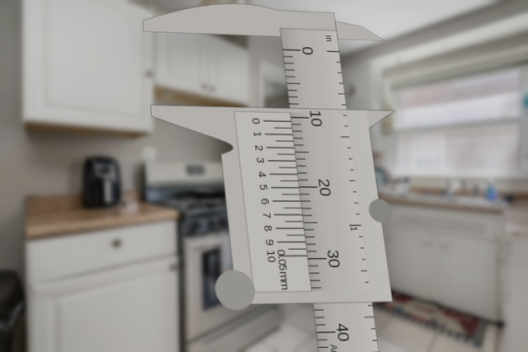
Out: value=10.6 unit=mm
